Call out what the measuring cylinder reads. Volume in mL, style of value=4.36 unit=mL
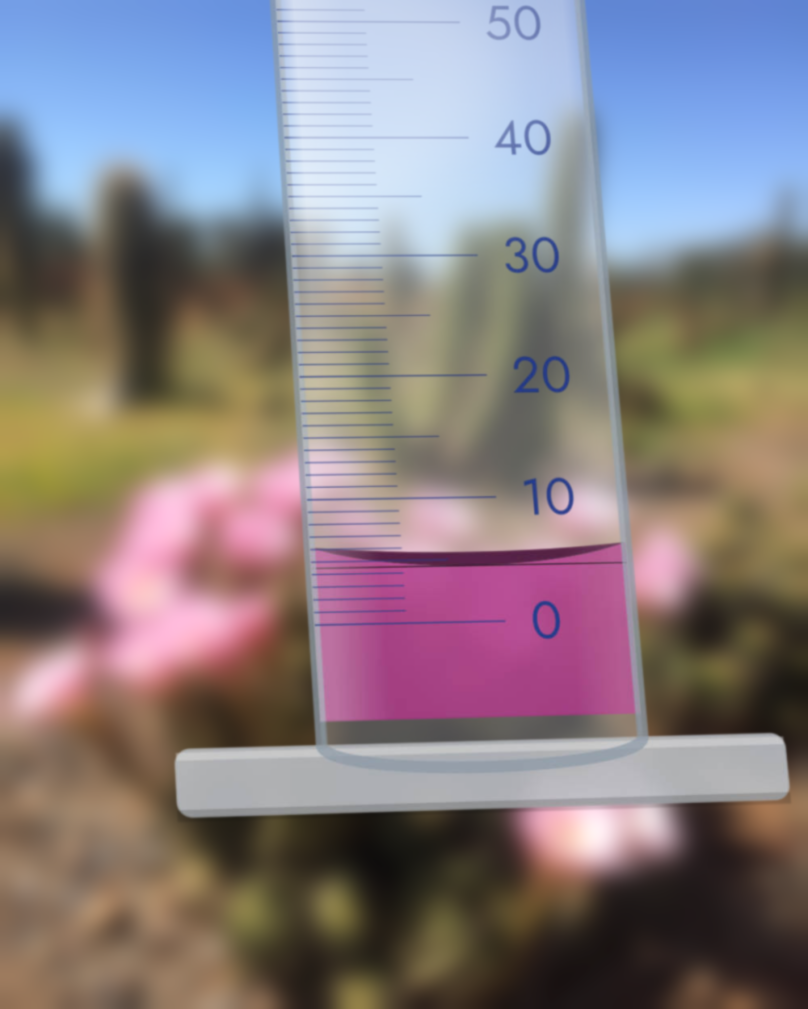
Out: value=4.5 unit=mL
